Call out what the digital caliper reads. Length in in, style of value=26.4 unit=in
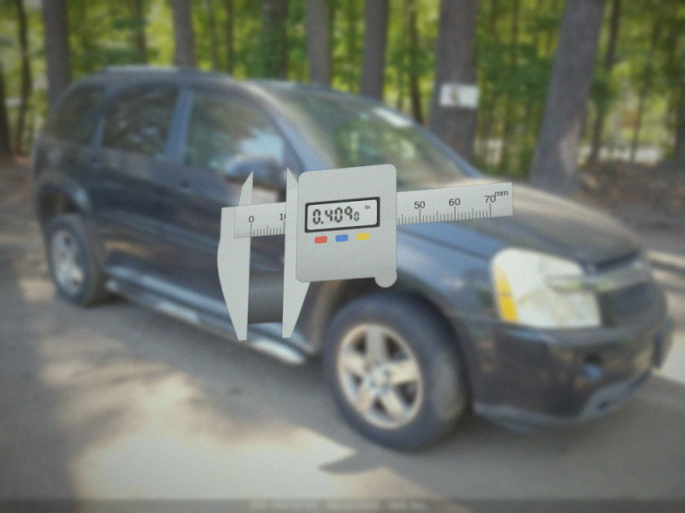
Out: value=0.4090 unit=in
